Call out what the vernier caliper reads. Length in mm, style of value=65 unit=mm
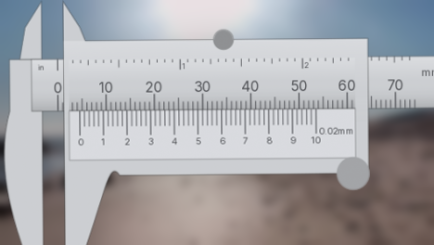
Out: value=4.5 unit=mm
